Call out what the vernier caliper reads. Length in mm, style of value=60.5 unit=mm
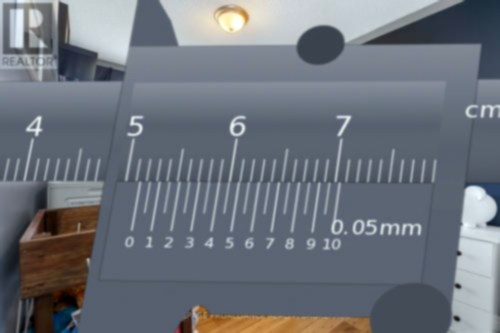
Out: value=51.4 unit=mm
